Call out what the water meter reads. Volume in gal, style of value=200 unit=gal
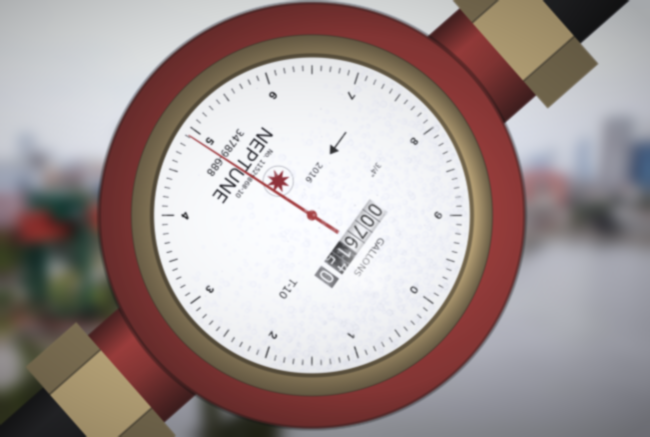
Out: value=76144.9 unit=gal
